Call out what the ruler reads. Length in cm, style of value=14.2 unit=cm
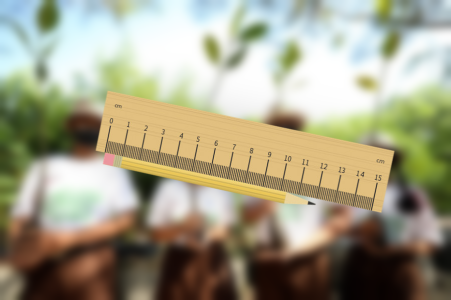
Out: value=12 unit=cm
